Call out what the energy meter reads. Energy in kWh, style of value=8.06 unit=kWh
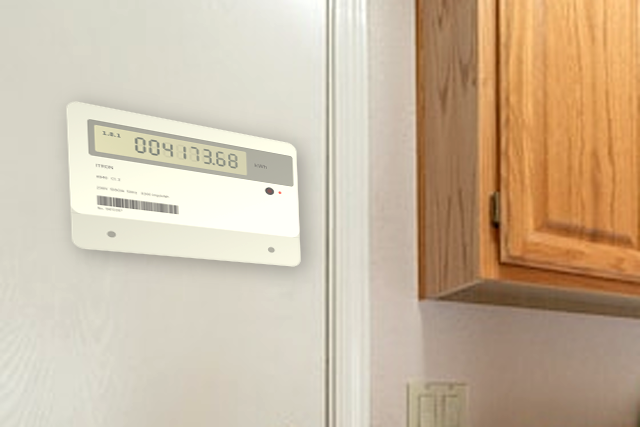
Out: value=4173.68 unit=kWh
